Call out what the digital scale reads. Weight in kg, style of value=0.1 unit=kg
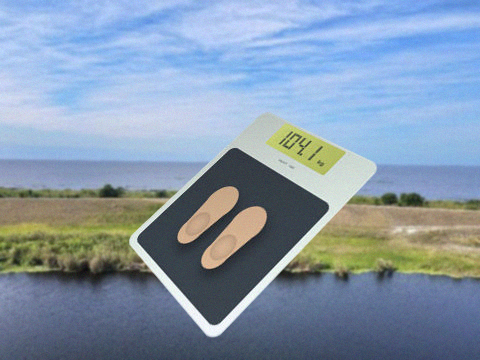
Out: value=104.1 unit=kg
